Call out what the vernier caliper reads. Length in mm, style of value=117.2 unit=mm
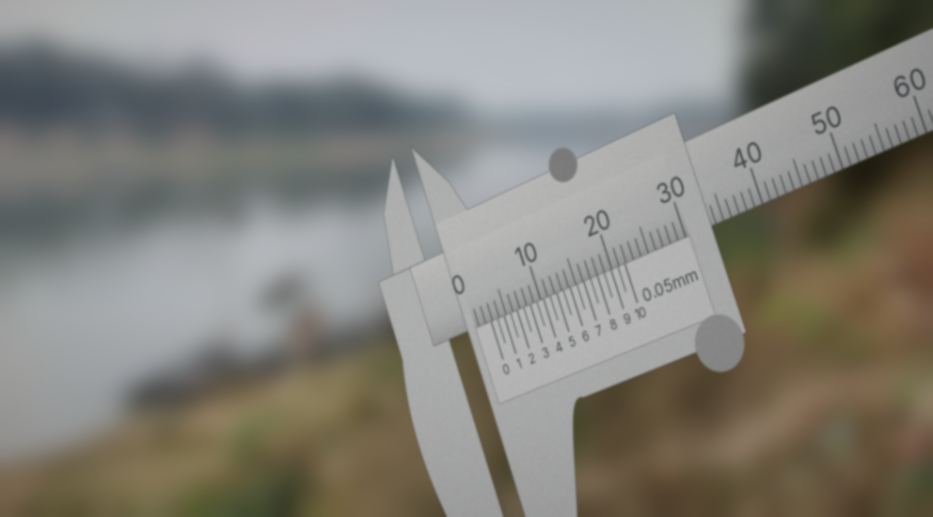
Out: value=2.8 unit=mm
